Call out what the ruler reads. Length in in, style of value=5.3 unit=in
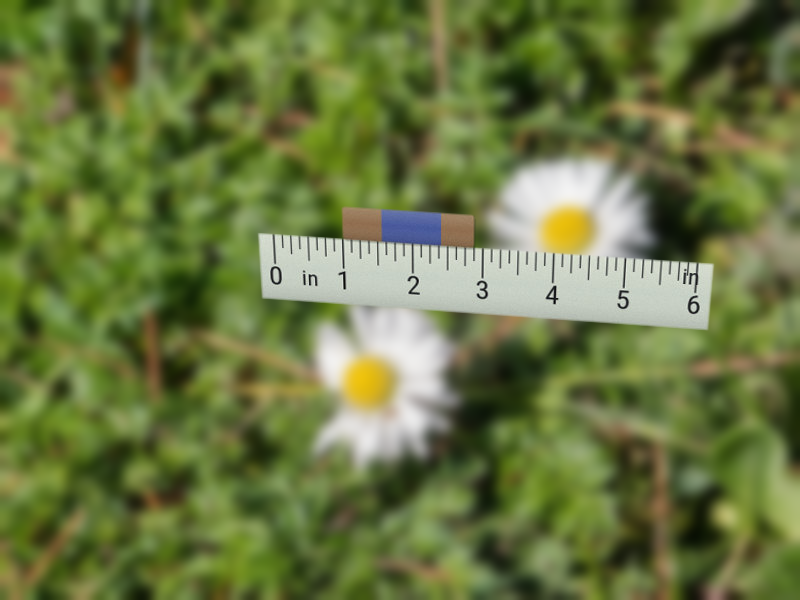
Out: value=1.875 unit=in
